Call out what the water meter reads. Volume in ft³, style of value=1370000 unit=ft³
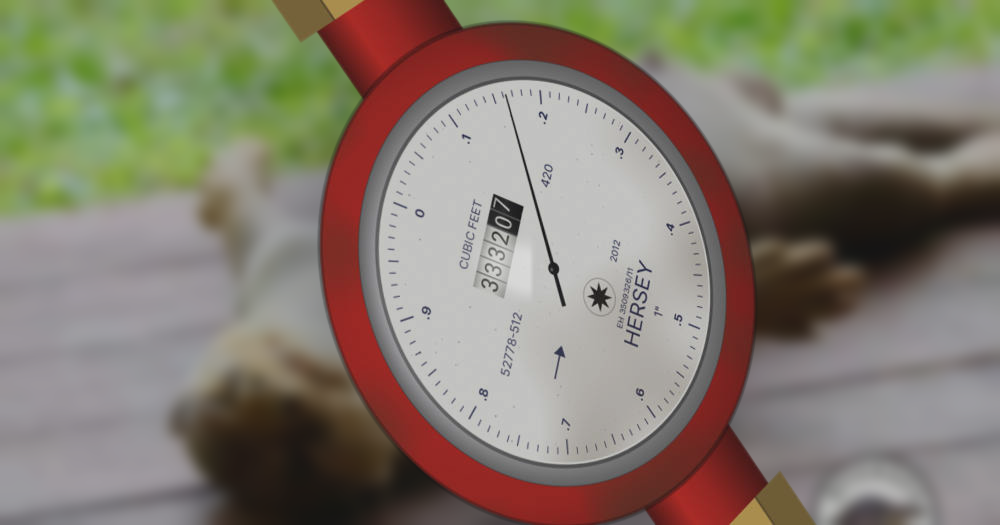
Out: value=333207.16 unit=ft³
